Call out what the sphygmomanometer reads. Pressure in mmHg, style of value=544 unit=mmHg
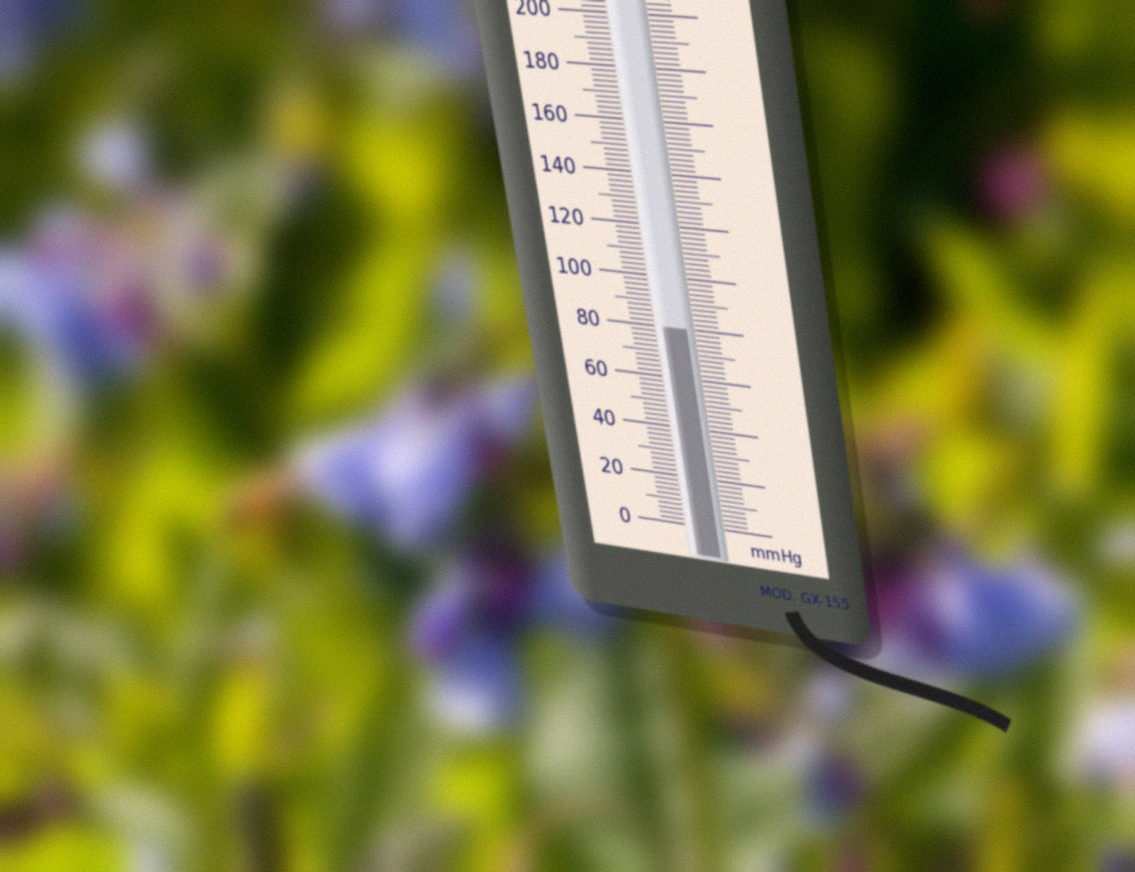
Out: value=80 unit=mmHg
